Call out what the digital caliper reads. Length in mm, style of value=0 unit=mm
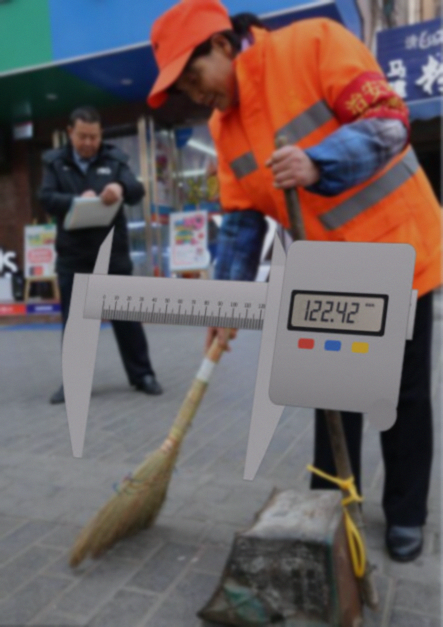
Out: value=122.42 unit=mm
